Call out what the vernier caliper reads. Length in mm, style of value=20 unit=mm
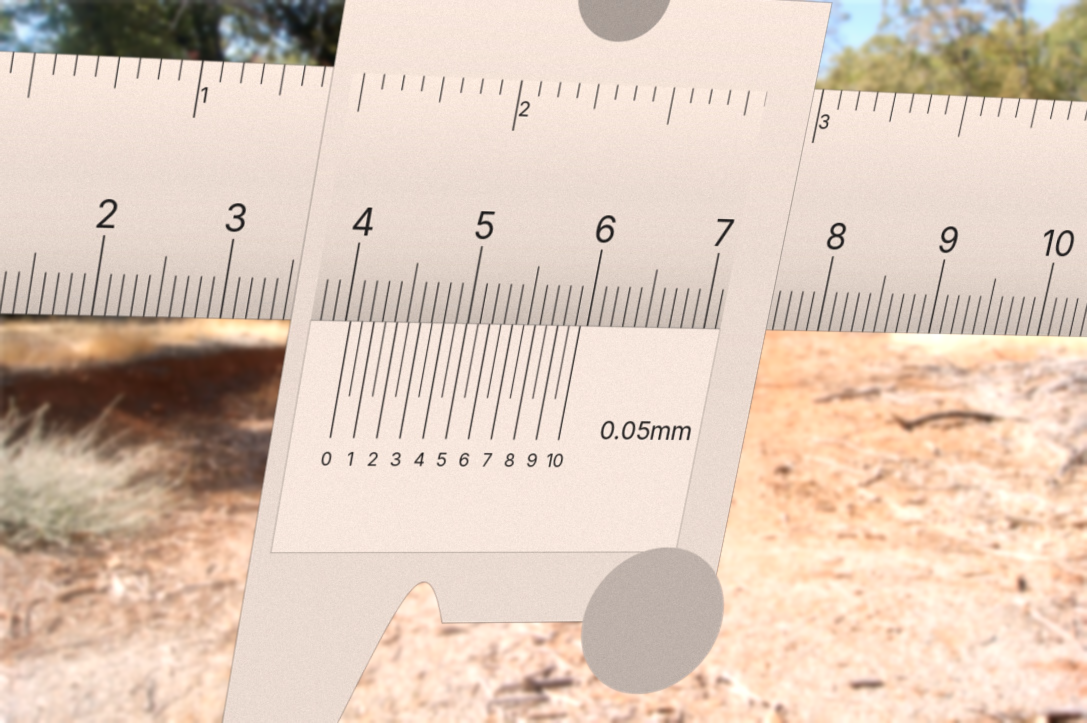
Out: value=40.4 unit=mm
